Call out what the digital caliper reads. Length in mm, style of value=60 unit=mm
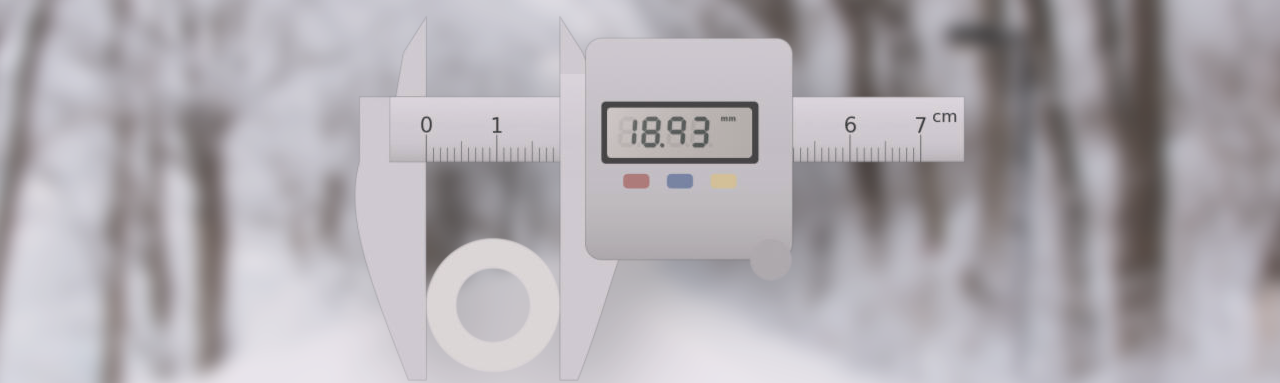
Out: value=18.93 unit=mm
